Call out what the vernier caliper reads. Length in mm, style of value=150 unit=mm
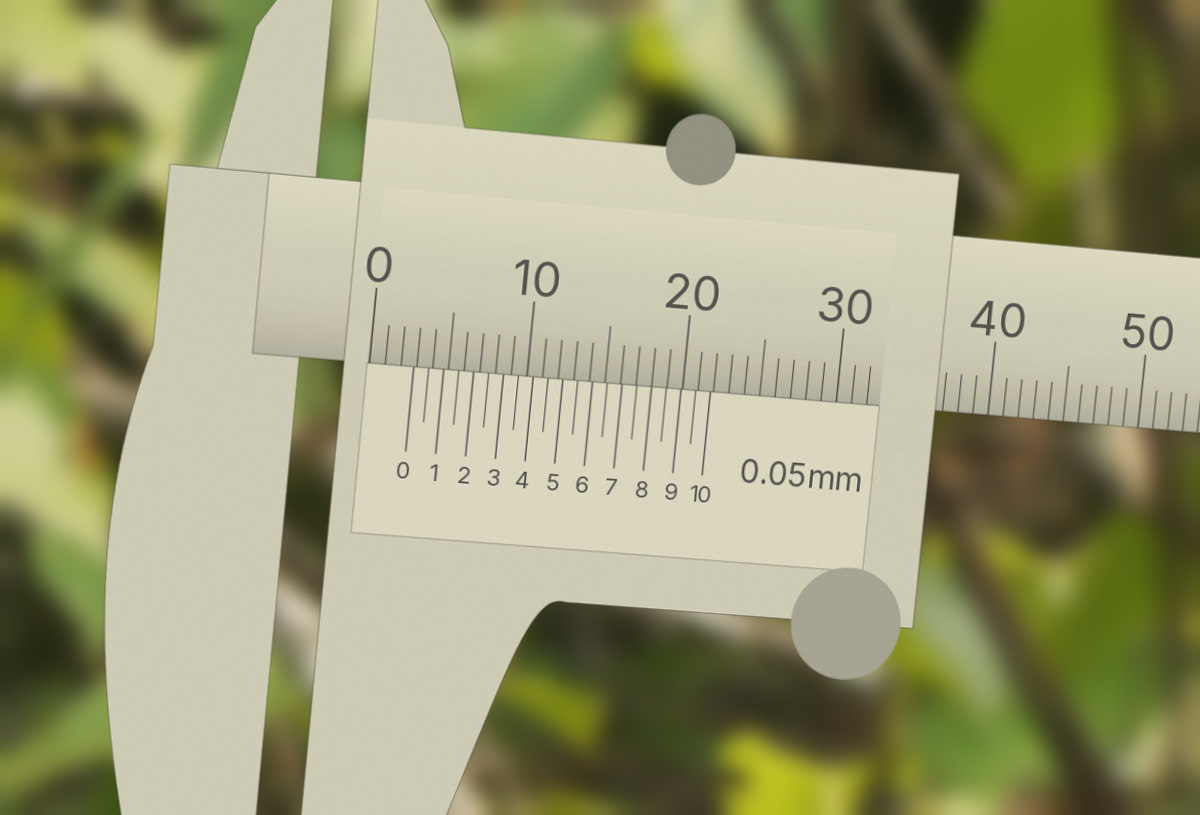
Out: value=2.8 unit=mm
